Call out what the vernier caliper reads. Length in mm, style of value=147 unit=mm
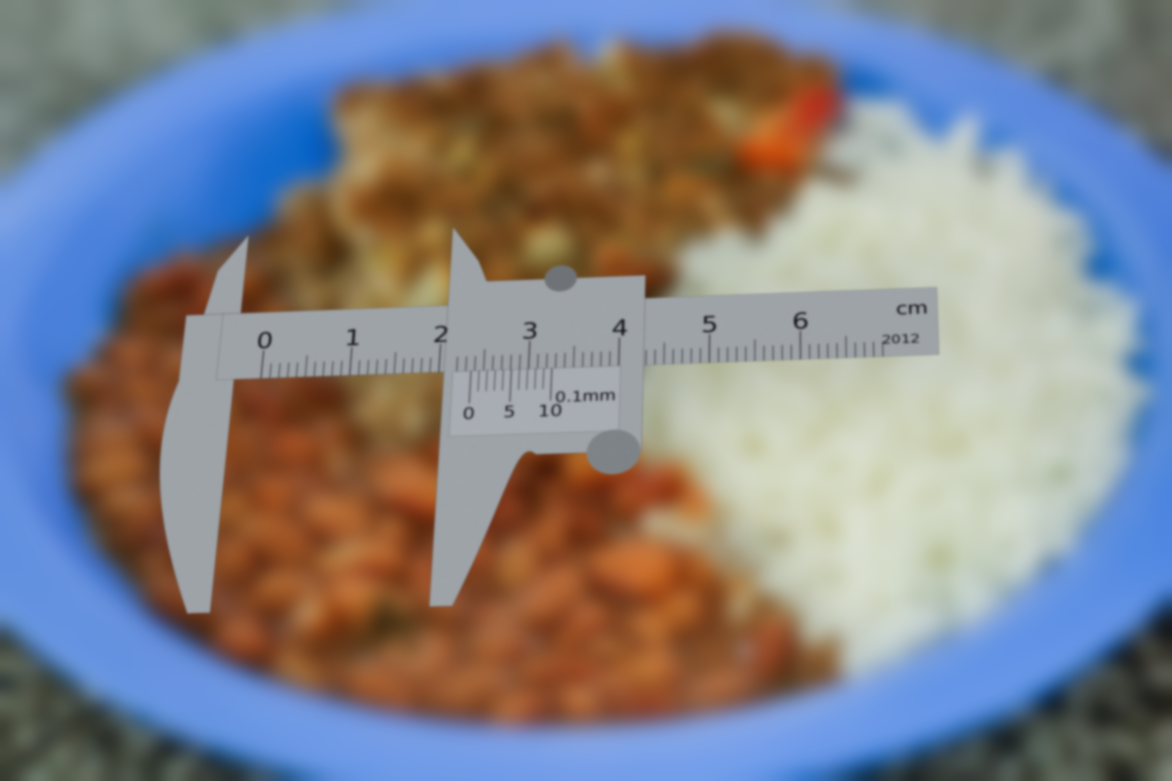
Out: value=23.6 unit=mm
